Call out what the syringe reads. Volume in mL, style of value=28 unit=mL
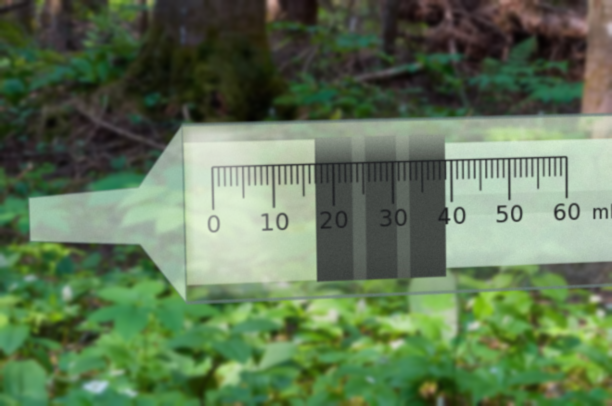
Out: value=17 unit=mL
